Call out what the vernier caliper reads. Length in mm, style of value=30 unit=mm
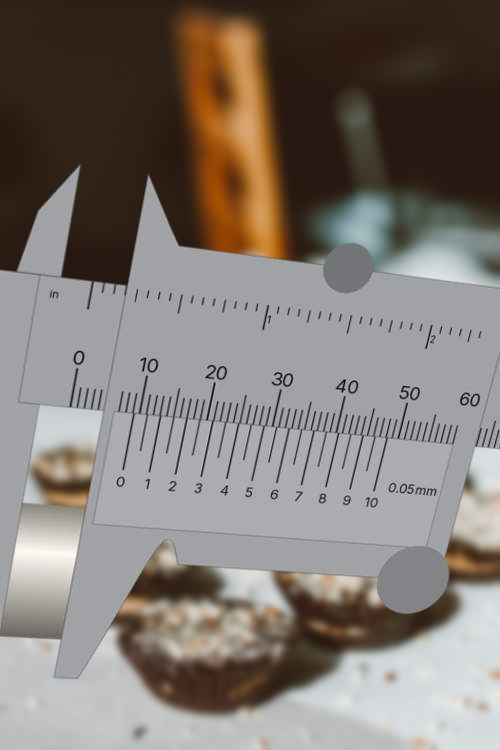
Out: value=9.2 unit=mm
